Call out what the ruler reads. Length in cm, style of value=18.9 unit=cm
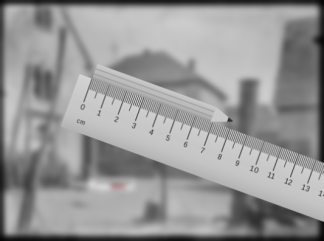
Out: value=8 unit=cm
